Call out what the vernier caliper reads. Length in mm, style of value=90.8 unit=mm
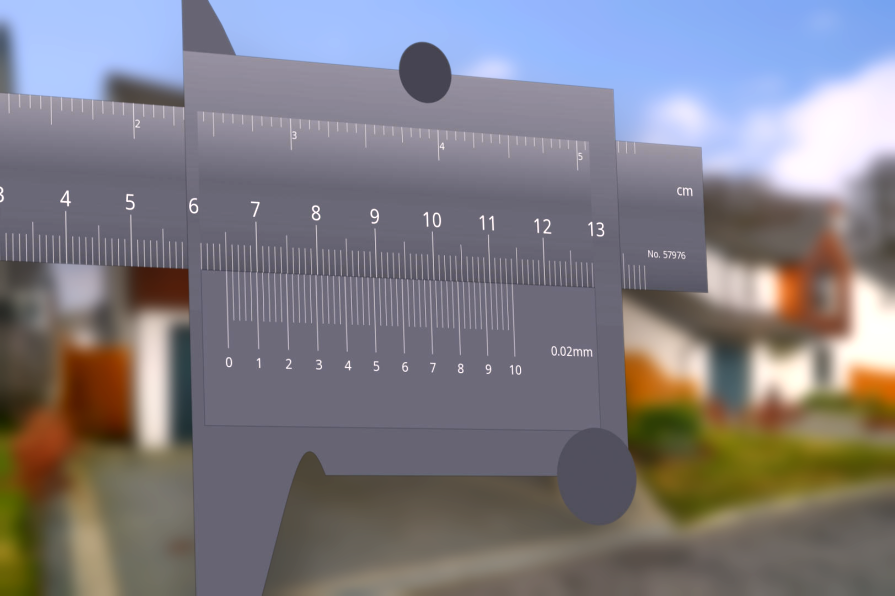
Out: value=65.0 unit=mm
